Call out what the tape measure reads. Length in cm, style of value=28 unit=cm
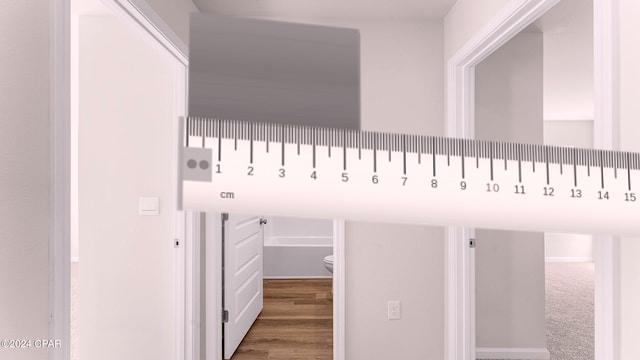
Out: value=5.5 unit=cm
